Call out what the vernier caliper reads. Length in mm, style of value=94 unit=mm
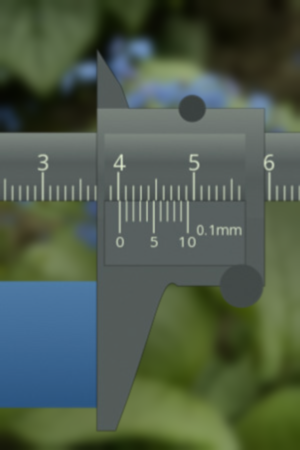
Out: value=40.2 unit=mm
